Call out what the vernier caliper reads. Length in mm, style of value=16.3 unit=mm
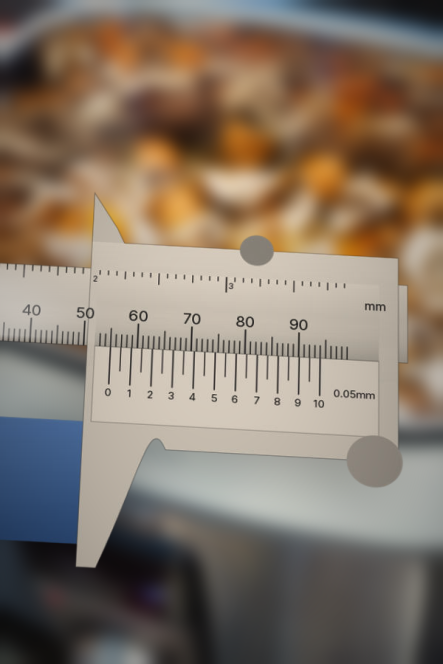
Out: value=55.0 unit=mm
